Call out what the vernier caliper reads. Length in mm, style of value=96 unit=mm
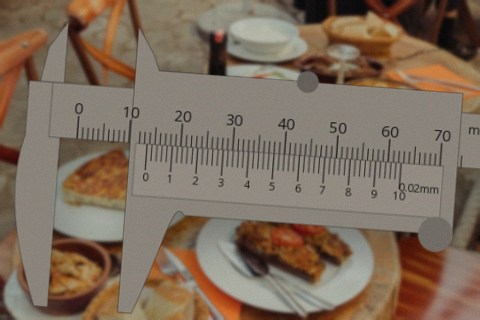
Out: value=13.5 unit=mm
